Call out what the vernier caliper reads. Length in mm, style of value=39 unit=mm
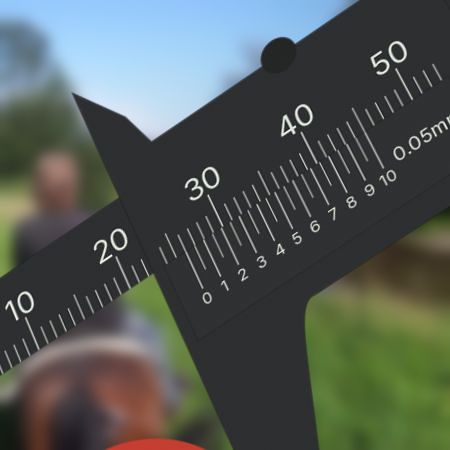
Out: value=26.0 unit=mm
